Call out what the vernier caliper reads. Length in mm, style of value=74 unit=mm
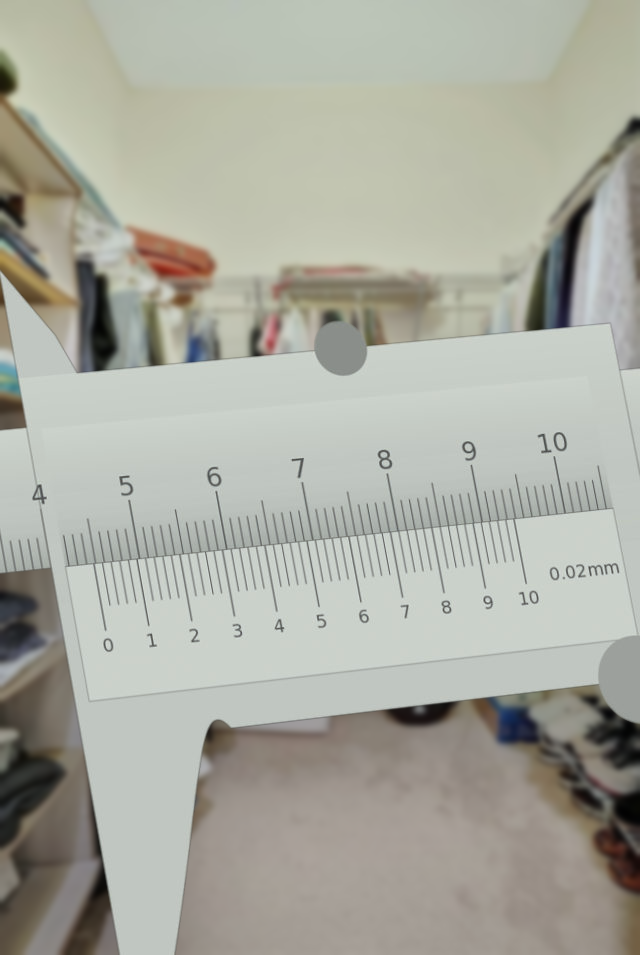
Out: value=44.8 unit=mm
